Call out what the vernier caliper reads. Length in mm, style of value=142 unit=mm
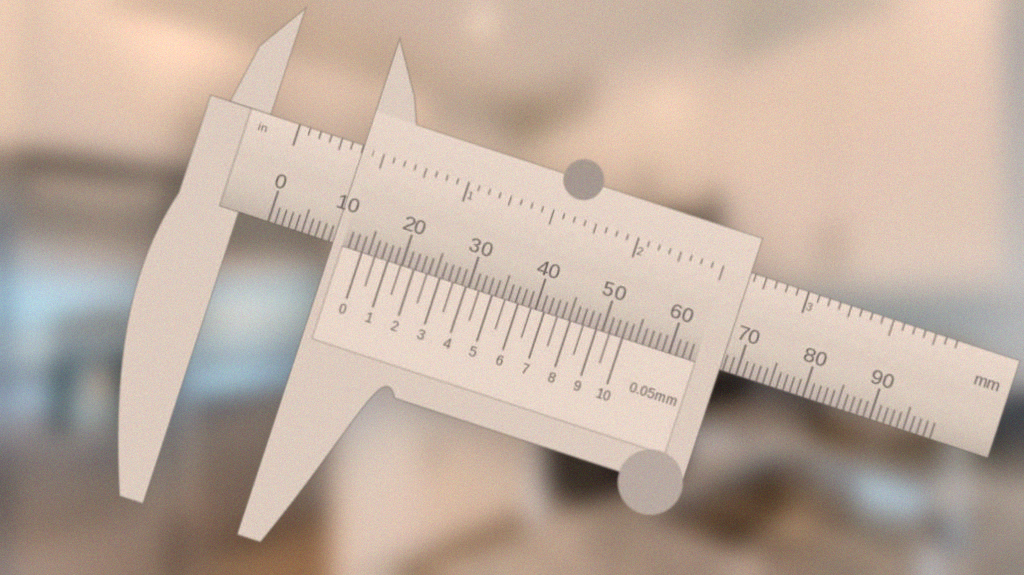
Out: value=14.0 unit=mm
